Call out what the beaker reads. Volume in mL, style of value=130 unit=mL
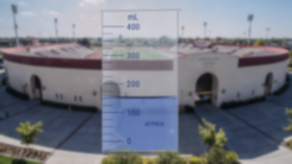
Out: value=150 unit=mL
